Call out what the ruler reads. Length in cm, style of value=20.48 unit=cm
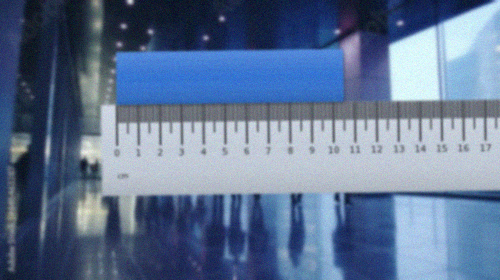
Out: value=10.5 unit=cm
